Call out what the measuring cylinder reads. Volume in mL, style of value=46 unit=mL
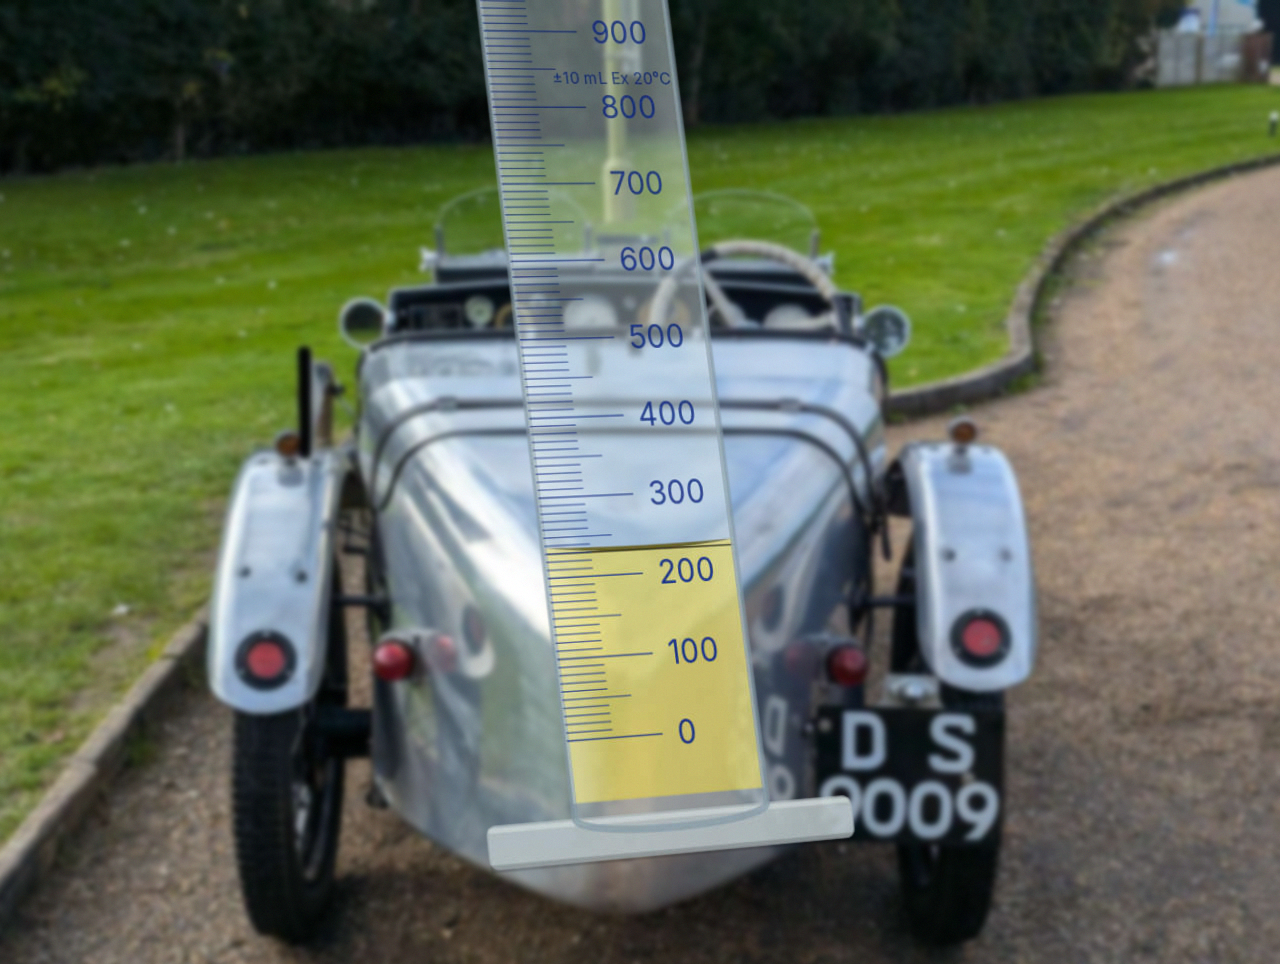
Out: value=230 unit=mL
